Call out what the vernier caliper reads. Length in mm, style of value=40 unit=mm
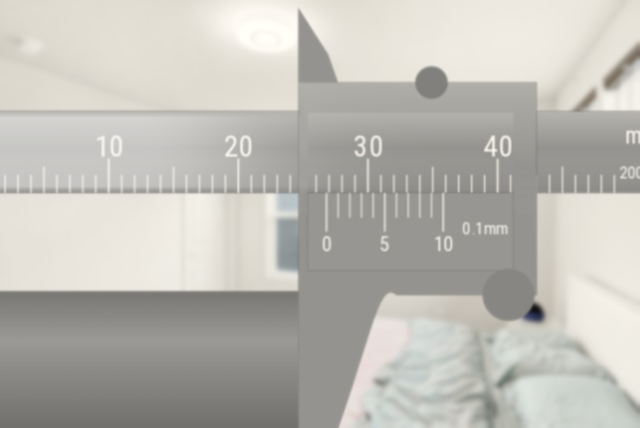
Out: value=26.8 unit=mm
